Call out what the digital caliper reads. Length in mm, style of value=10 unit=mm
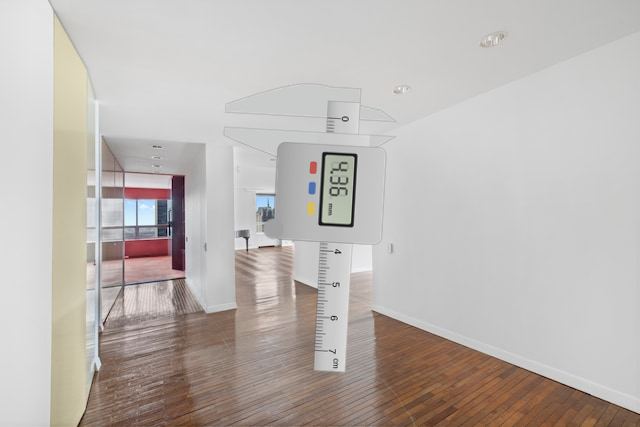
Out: value=4.36 unit=mm
